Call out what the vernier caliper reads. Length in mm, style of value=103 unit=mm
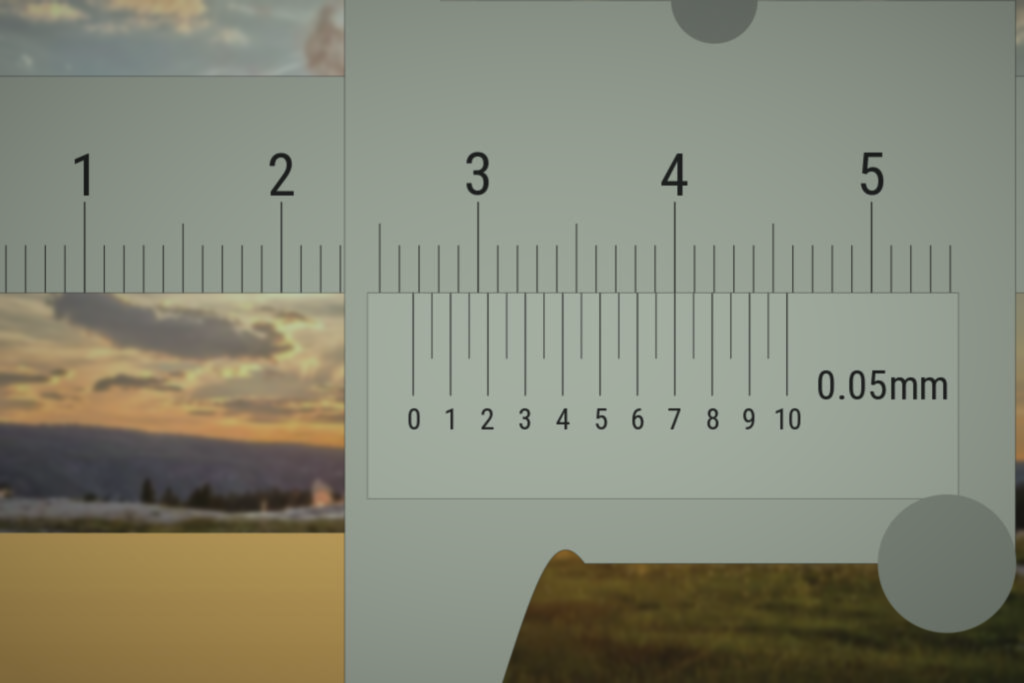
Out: value=26.7 unit=mm
